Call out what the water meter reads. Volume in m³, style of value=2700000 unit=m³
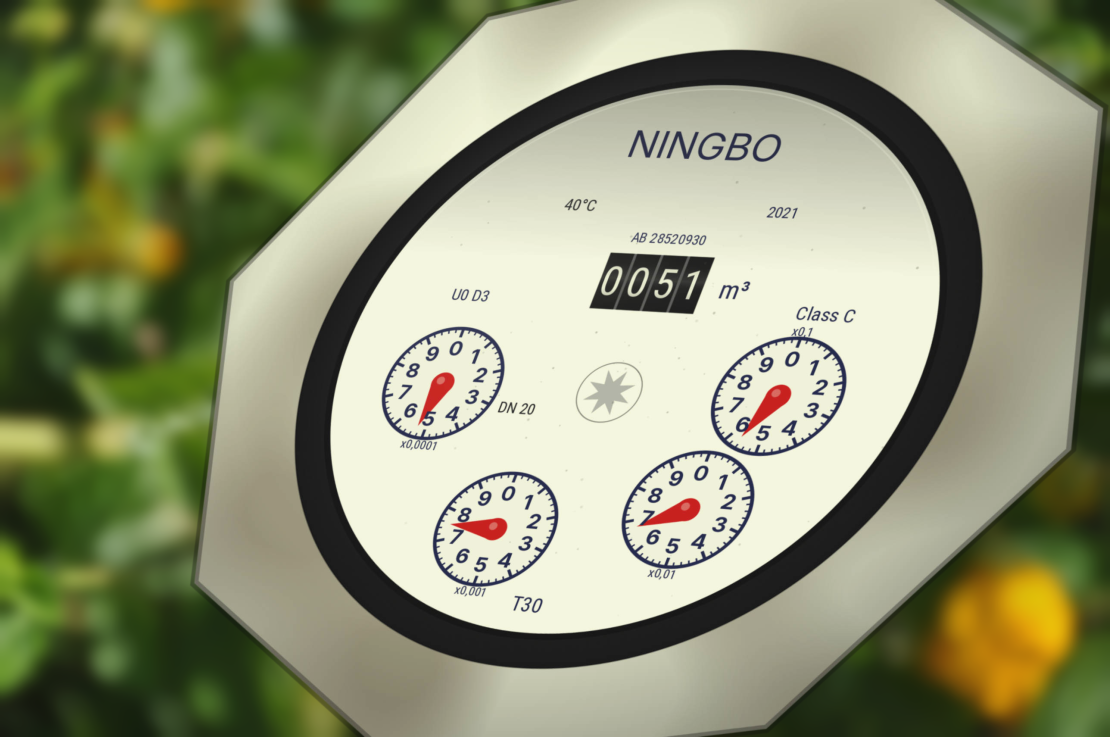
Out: value=51.5675 unit=m³
